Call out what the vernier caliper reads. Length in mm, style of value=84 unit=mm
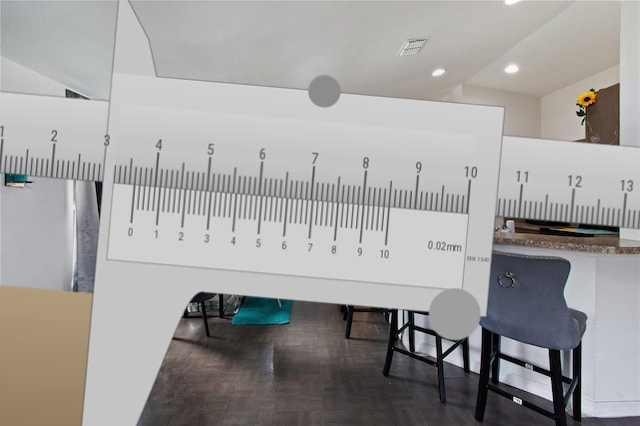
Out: value=36.0 unit=mm
